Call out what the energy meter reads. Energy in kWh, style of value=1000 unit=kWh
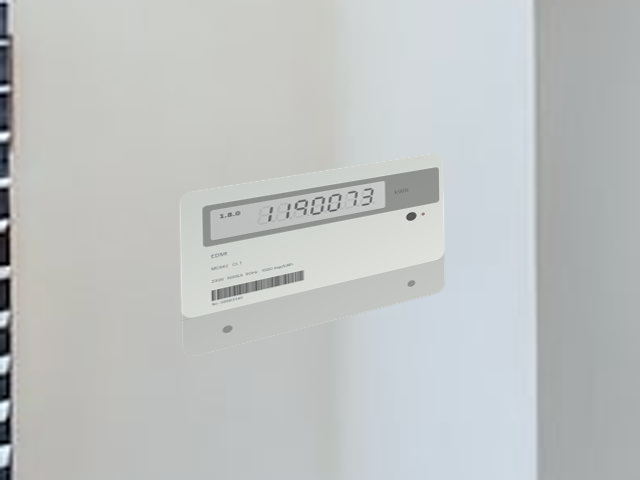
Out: value=1190073 unit=kWh
